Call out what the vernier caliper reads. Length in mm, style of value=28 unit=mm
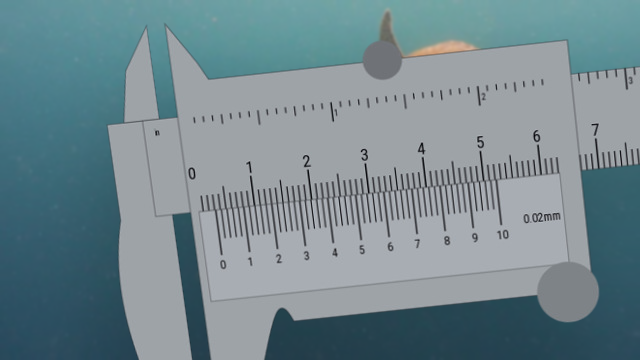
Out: value=3.2 unit=mm
